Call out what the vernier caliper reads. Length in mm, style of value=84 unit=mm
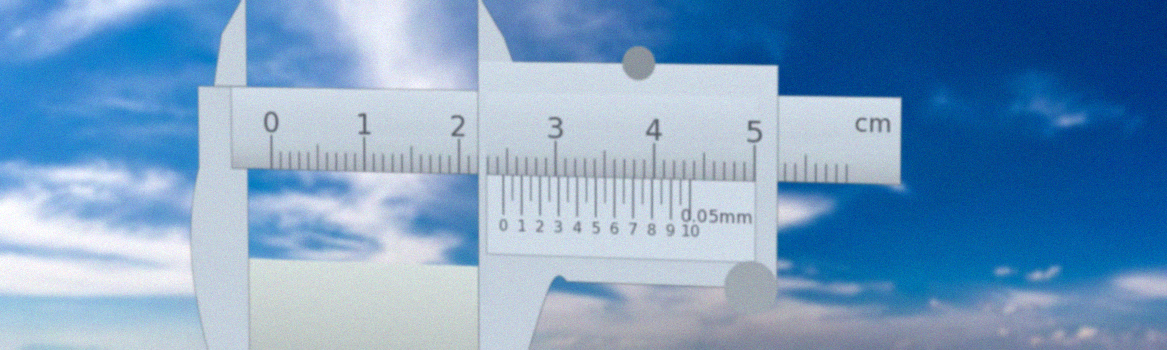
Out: value=24.6 unit=mm
